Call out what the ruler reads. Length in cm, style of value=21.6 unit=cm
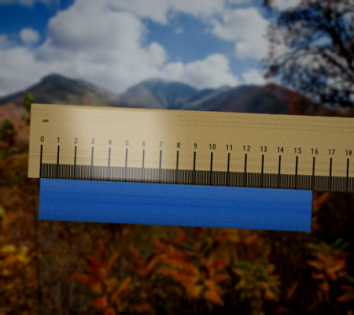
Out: value=16 unit=cm
